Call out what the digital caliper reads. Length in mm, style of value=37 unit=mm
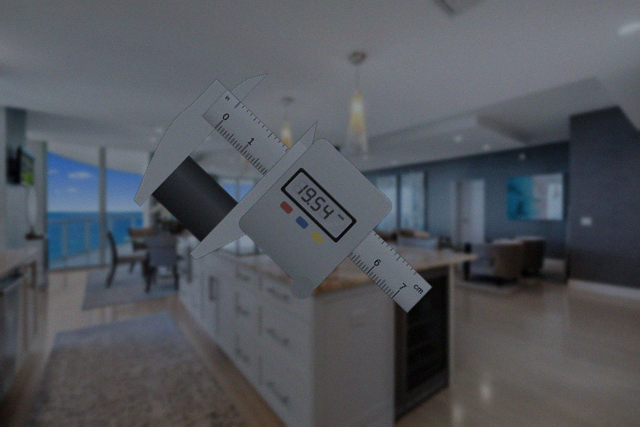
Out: value=19.54 unit=mm
